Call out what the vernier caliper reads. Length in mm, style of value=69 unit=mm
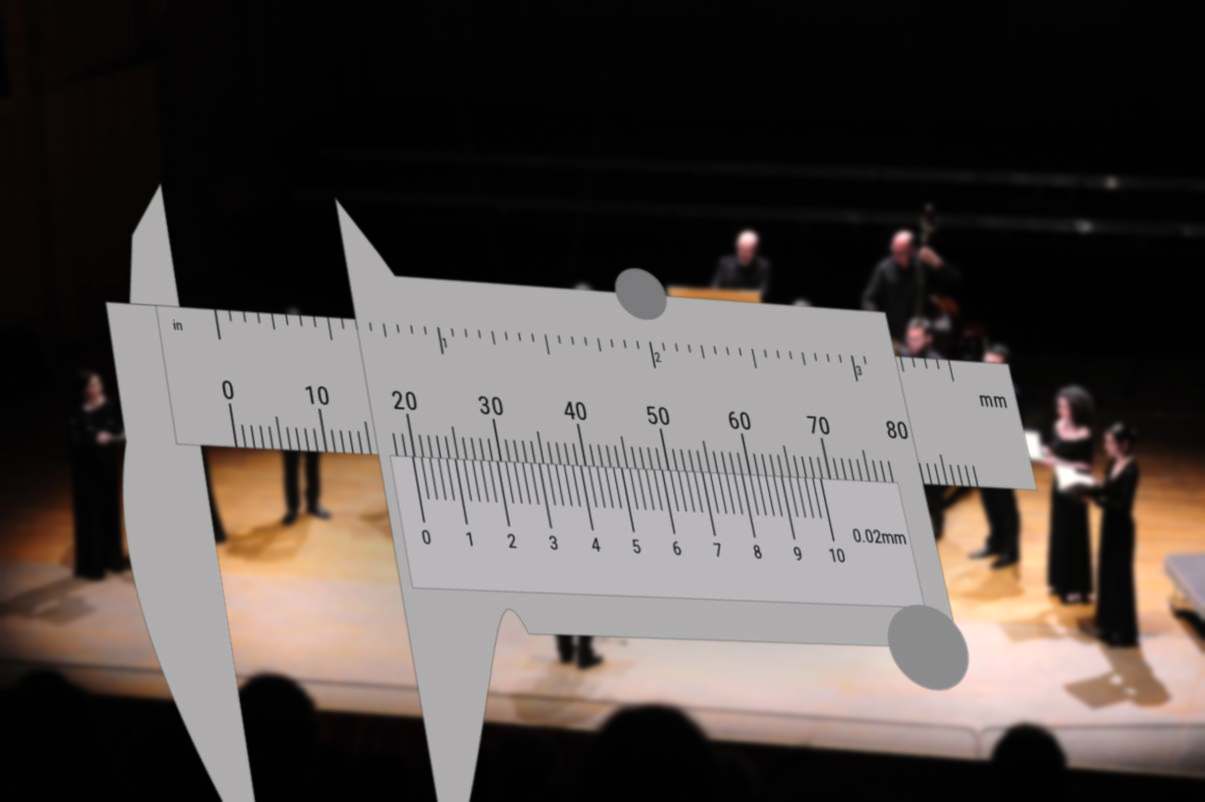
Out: value=19.8 unit=mm
